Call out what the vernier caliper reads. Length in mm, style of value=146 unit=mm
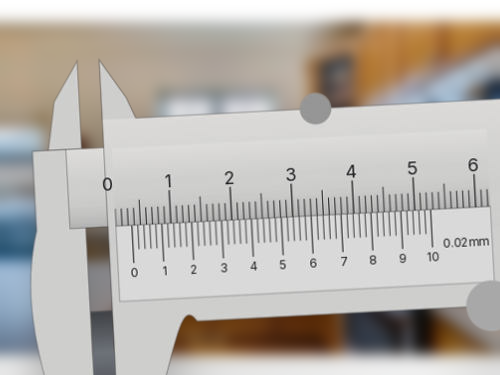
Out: value=3.6 unit=mm
